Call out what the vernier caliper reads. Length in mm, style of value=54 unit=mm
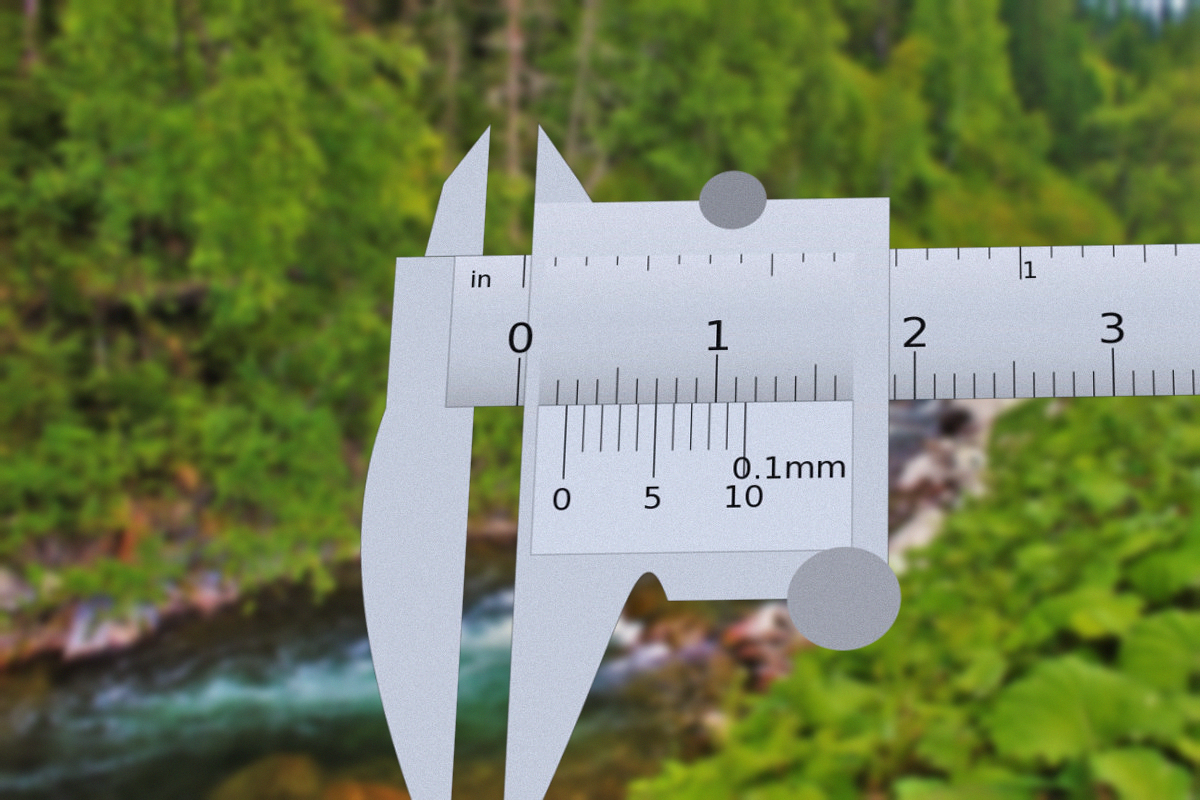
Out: value=2.5 unit=mm
